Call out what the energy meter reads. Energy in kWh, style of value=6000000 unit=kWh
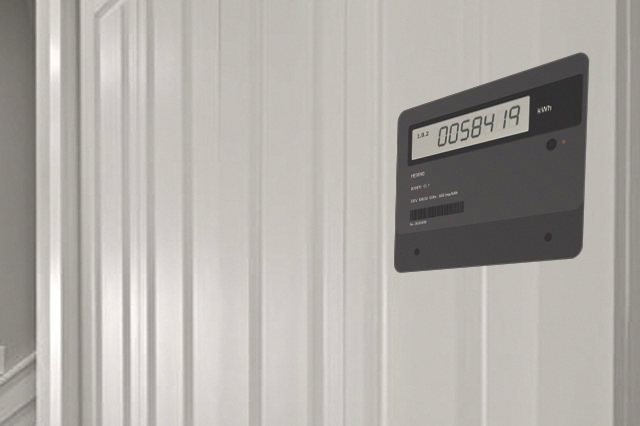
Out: value=58419 unit=kWh
